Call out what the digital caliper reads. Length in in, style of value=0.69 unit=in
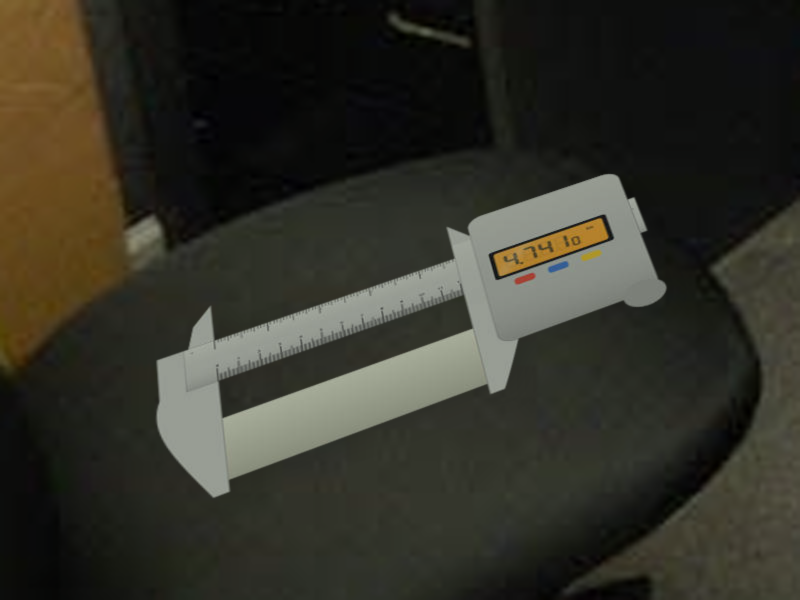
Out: value=4.7410 unit=in
